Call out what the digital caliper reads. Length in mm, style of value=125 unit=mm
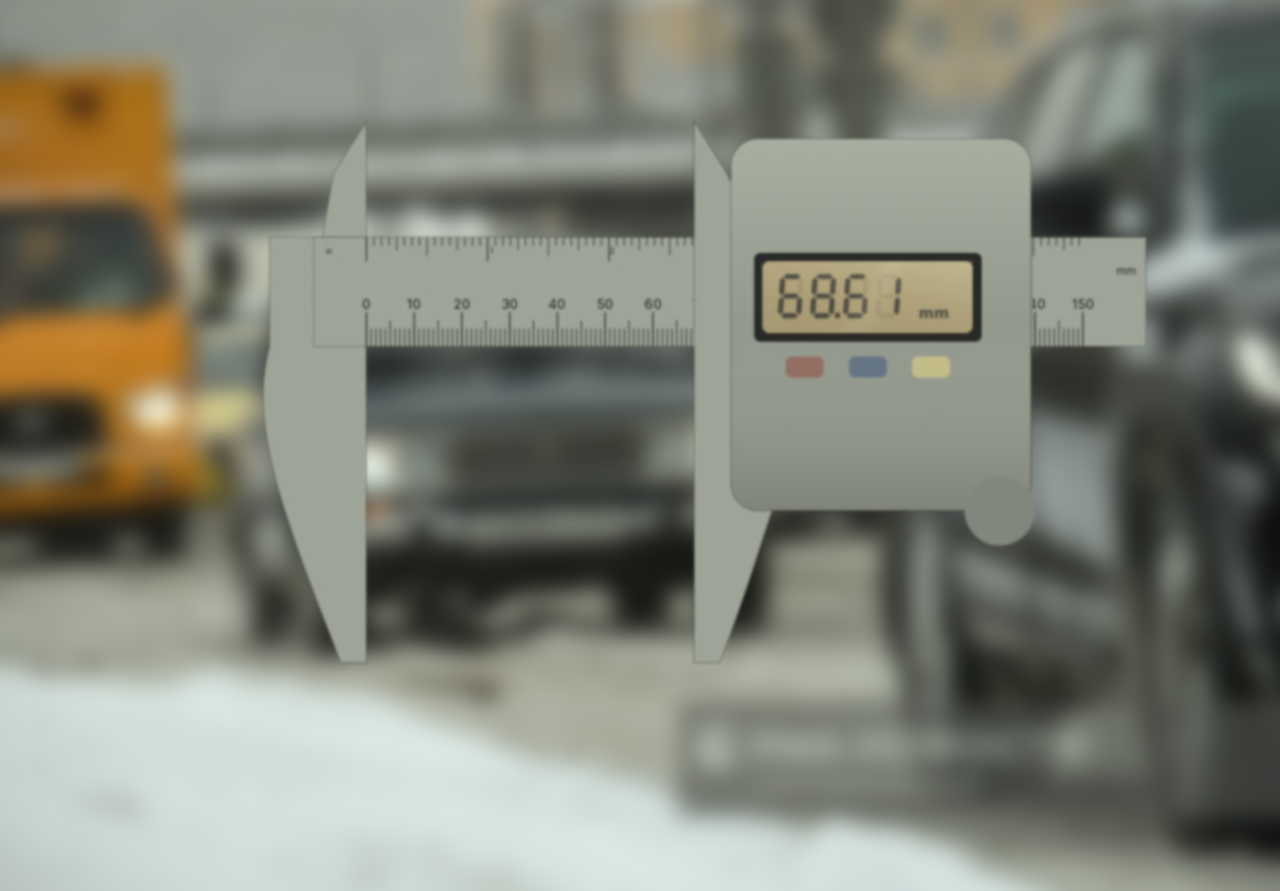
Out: value=68.61 unit=mm
